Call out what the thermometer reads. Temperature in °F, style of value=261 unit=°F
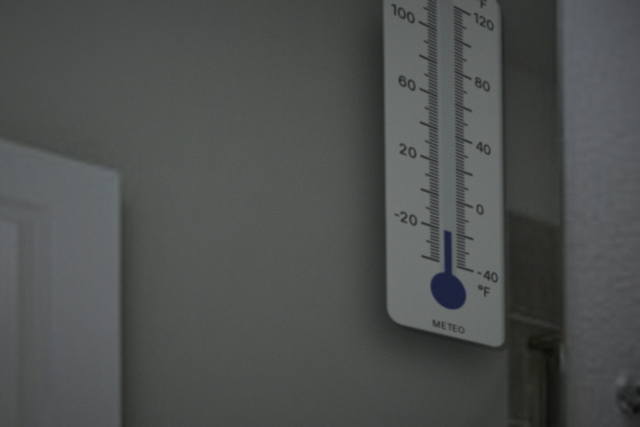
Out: value=-20 unit=°F
